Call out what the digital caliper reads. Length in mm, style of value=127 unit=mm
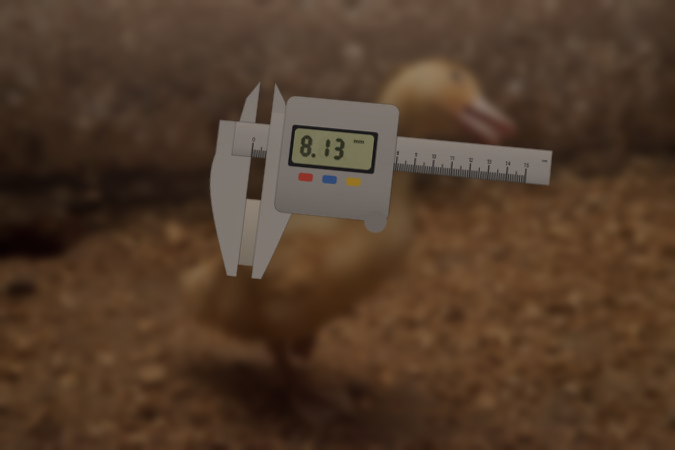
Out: value=8.13 unit=mm
